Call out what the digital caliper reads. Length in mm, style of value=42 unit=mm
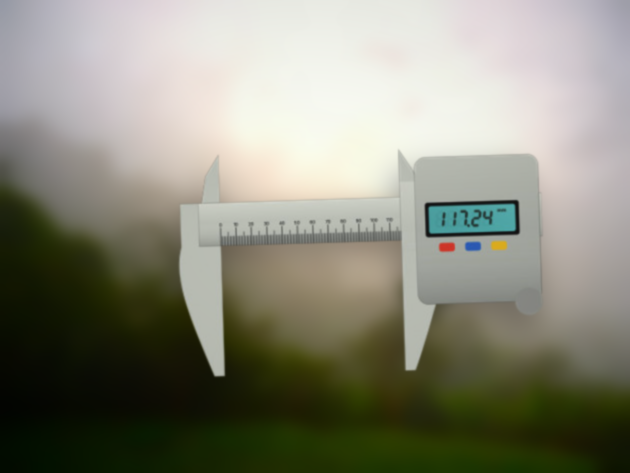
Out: value=117.24 unit=mm
